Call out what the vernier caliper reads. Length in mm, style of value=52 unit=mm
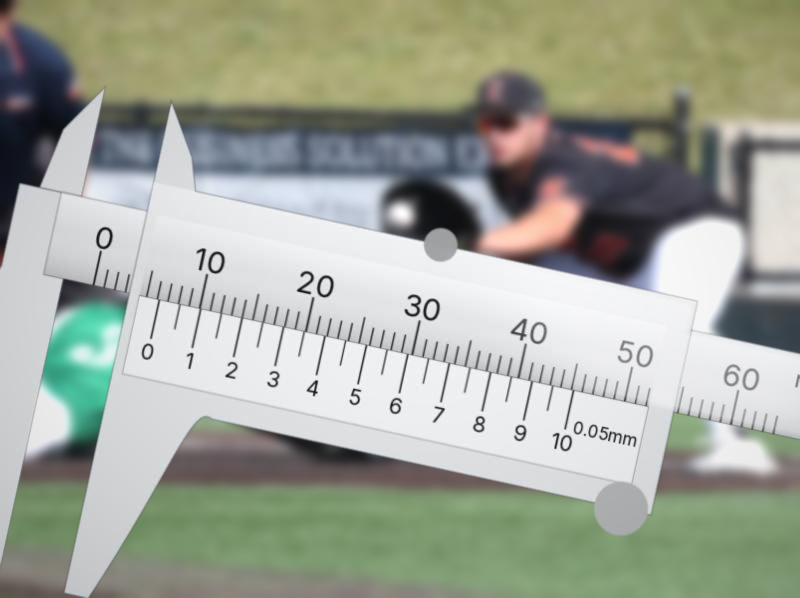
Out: value=6.2 unit=mm
